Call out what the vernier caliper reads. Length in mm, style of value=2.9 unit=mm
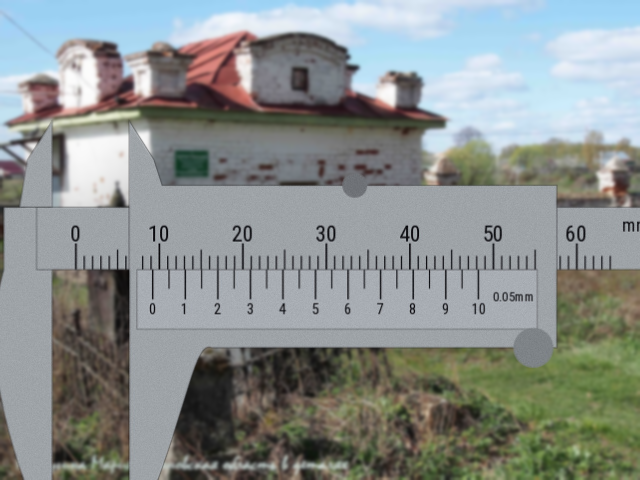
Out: value=9.2 unit=mm
